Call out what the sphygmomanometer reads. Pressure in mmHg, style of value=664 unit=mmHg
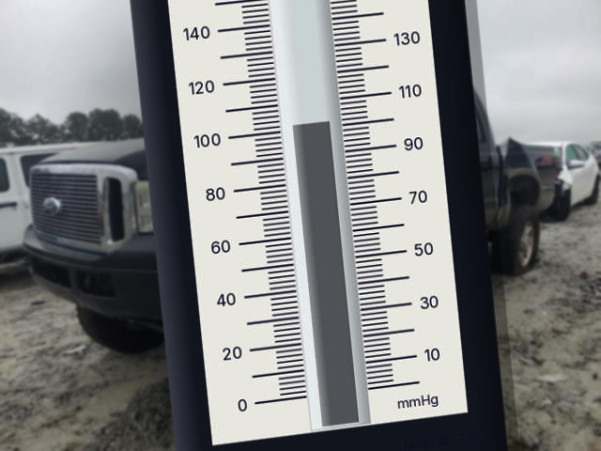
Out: value=102 unit=mmHg
